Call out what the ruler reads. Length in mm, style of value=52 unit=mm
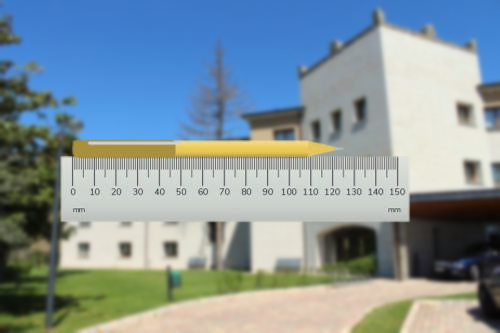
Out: value=125 unit=mm
